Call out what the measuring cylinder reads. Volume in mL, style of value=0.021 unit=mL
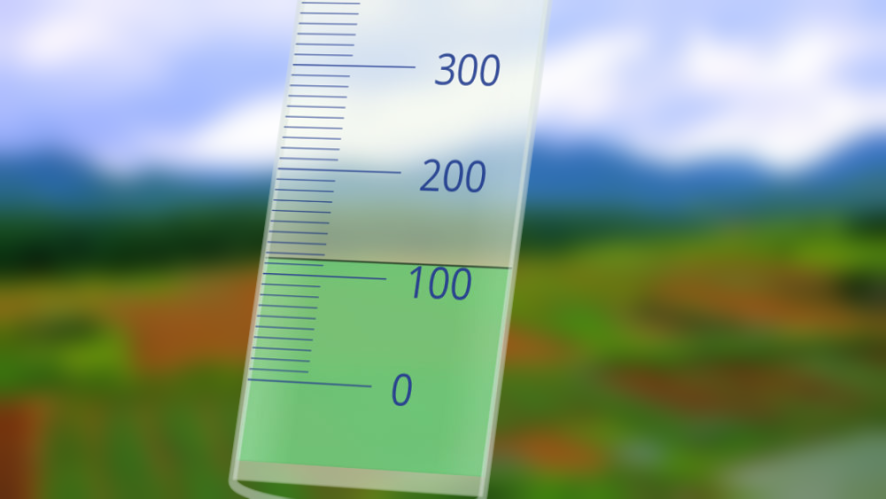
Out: value=115 unit=mL
